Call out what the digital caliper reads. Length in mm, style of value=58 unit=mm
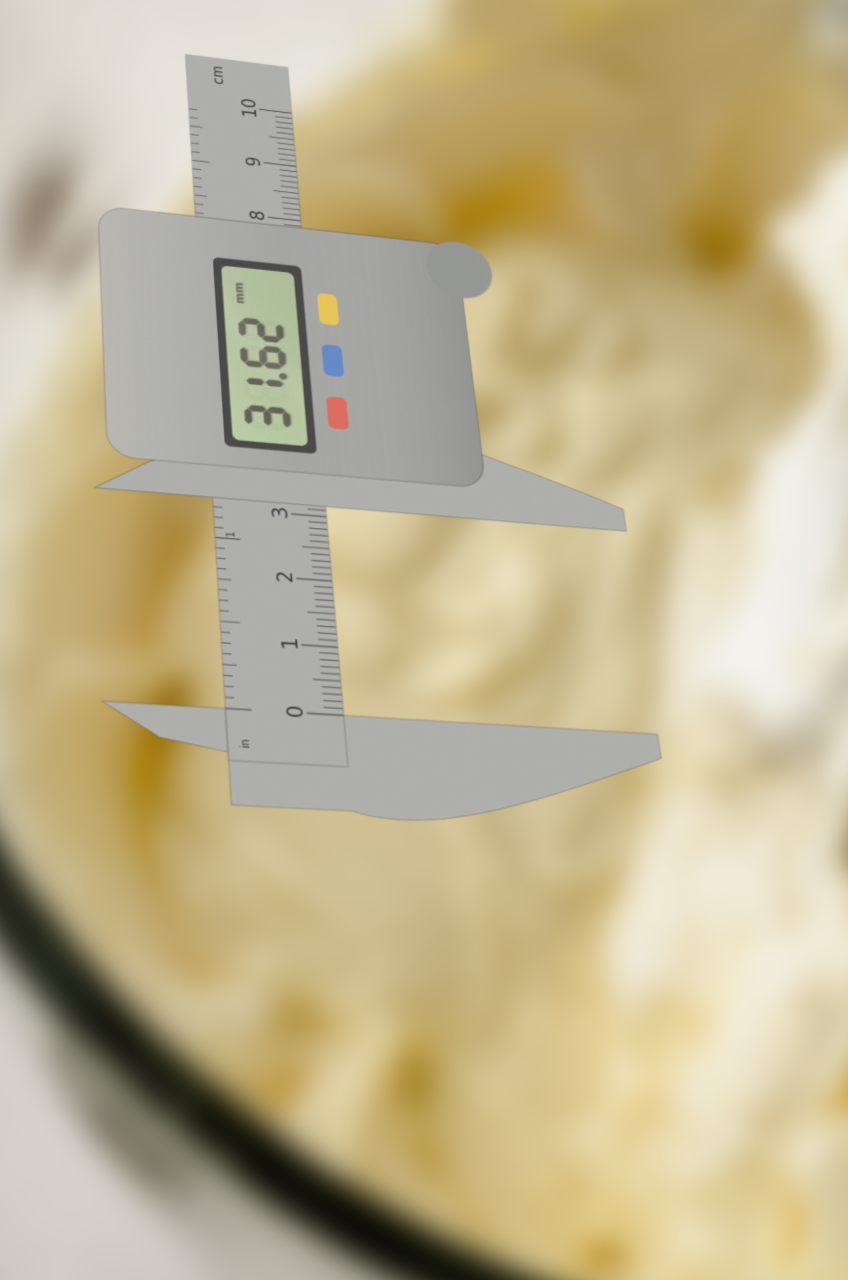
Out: value=31.62 unit=mm
